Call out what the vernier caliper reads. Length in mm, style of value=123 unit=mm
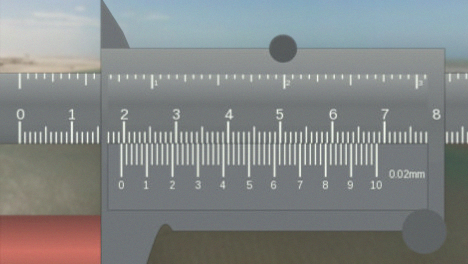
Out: value=19.5 unit=mm
